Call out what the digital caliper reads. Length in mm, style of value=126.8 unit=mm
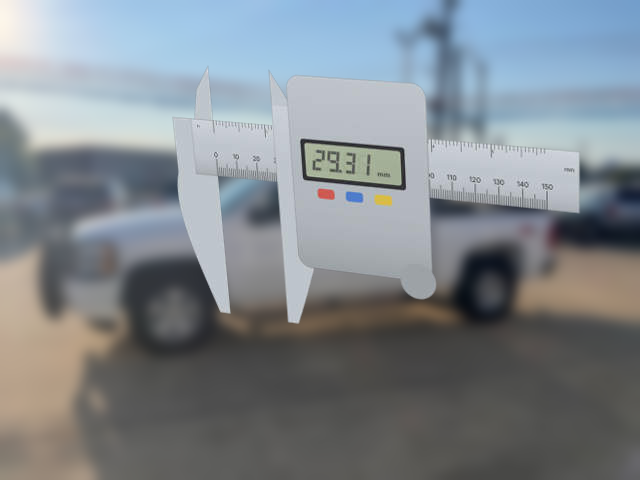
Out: value=29.31 unit=mm
